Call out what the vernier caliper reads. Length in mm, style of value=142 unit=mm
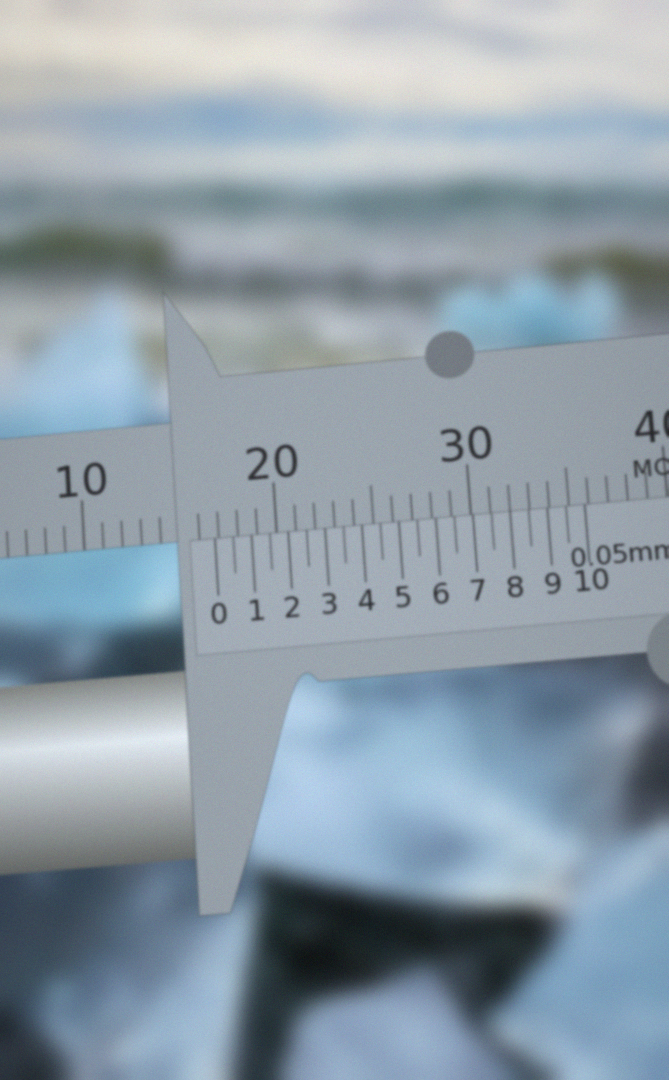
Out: value=16.8 unit=mm
